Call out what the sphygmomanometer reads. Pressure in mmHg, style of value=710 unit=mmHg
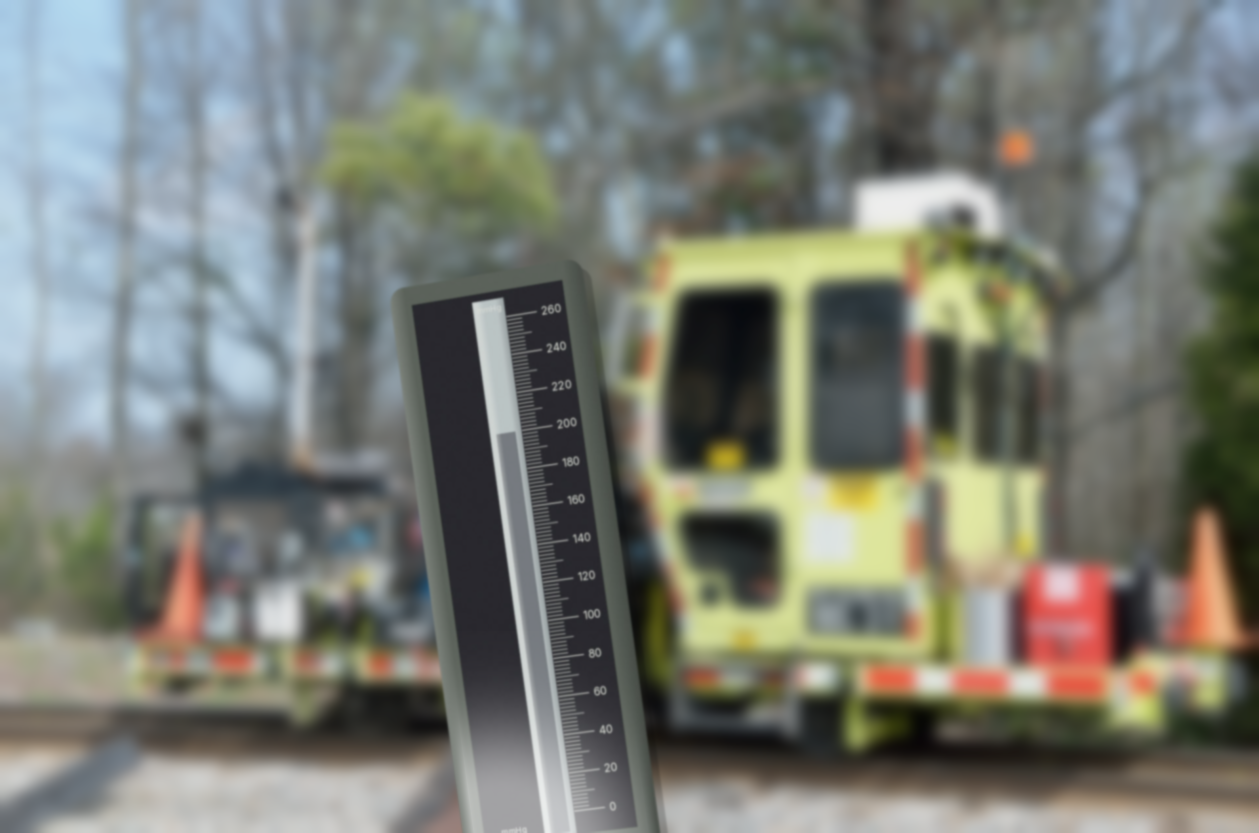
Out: value=200 unit=mmHg
